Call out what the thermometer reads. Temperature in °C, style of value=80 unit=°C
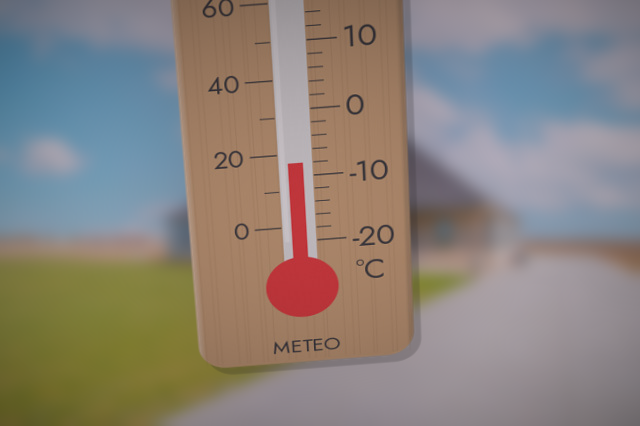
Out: value=-8 unit=°C
